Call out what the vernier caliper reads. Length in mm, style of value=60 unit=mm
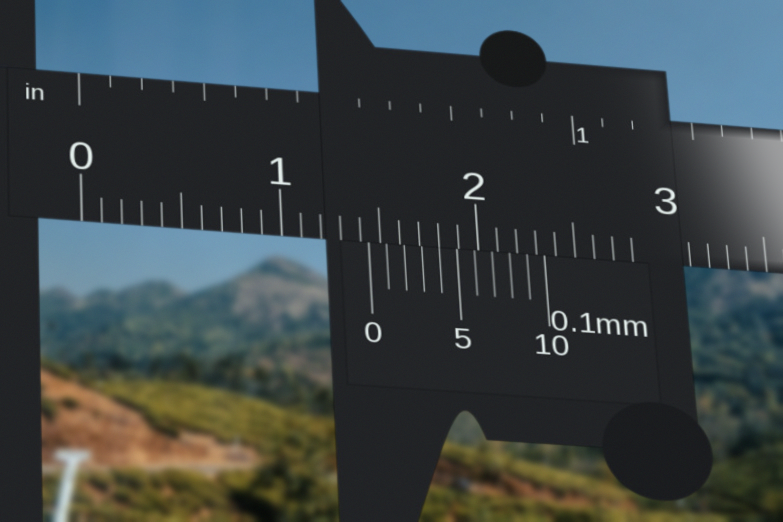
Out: value=14.4 unit=mm
